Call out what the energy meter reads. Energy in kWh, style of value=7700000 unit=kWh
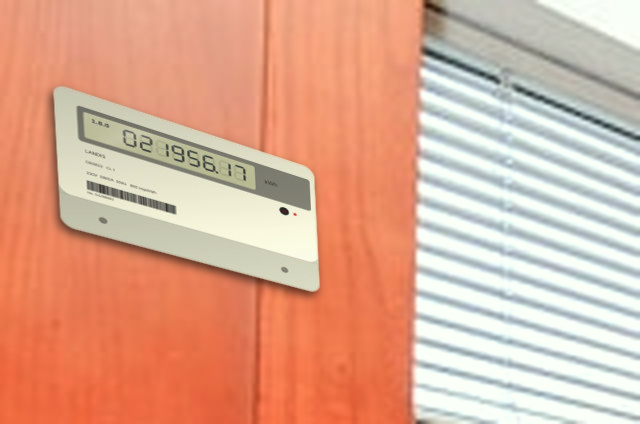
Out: value=21956.17 unit=kWh
